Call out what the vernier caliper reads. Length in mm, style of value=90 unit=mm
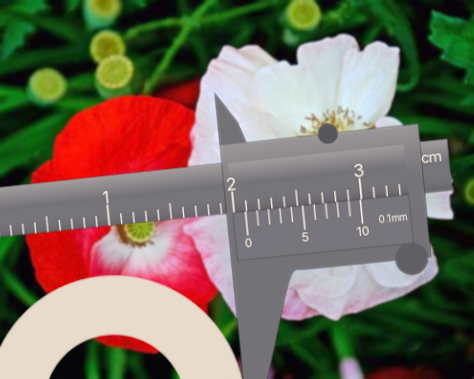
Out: value=20.9 unit=mm
